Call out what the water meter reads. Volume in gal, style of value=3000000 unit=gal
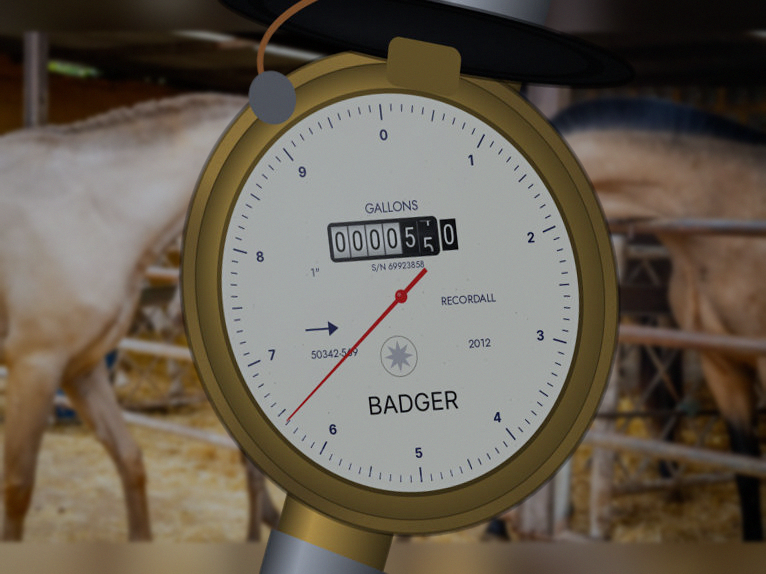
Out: value=546.4 unit=gal
